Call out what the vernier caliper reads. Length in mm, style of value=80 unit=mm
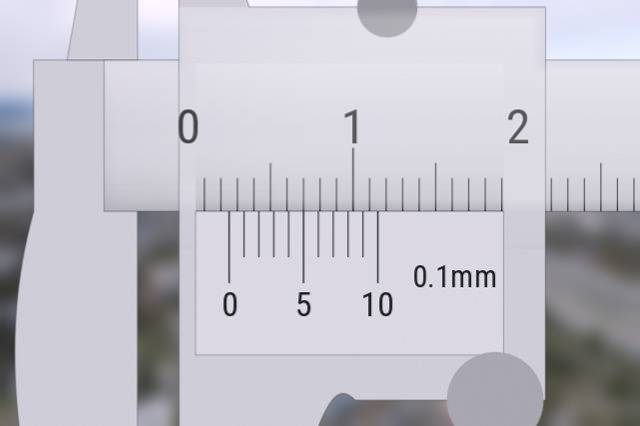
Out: value=2.5 unit=mm
